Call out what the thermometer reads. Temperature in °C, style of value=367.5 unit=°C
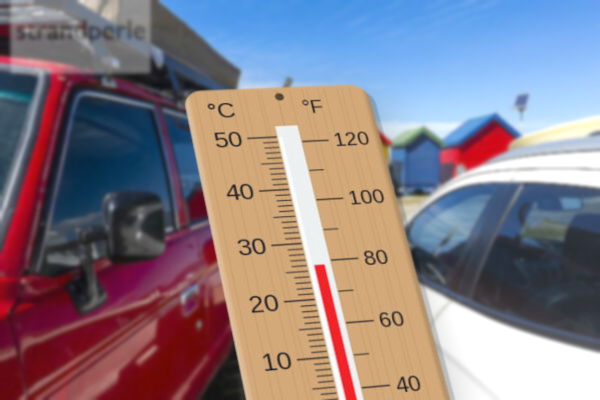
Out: value=26 unit=°C
